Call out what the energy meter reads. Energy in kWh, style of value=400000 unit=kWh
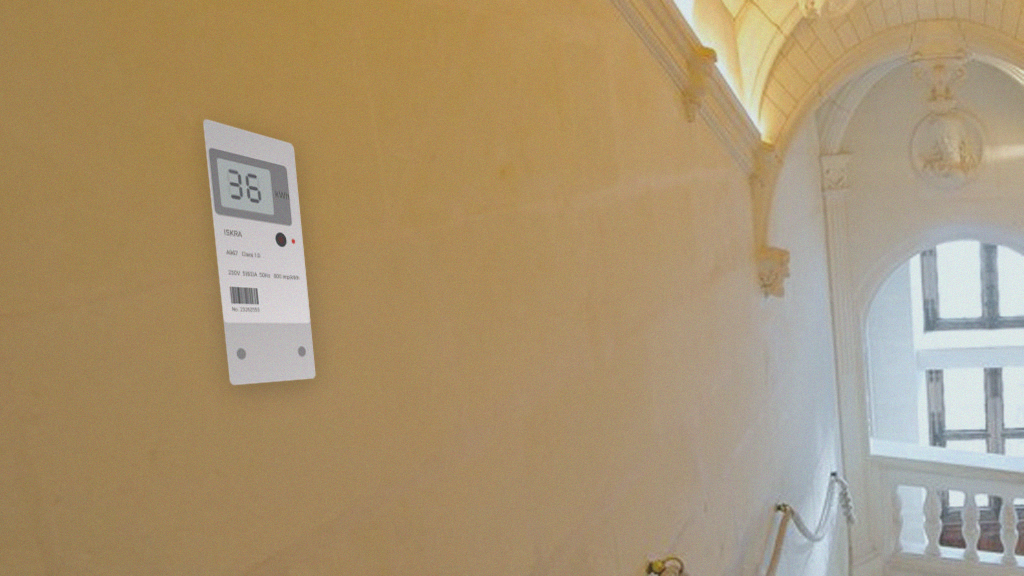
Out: value=36 unit=kWh
